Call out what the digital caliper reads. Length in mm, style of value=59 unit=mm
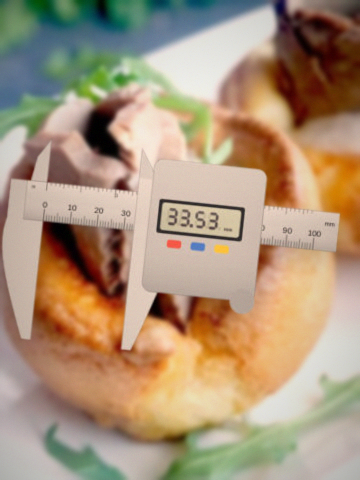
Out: value=33.53 unit=mm
